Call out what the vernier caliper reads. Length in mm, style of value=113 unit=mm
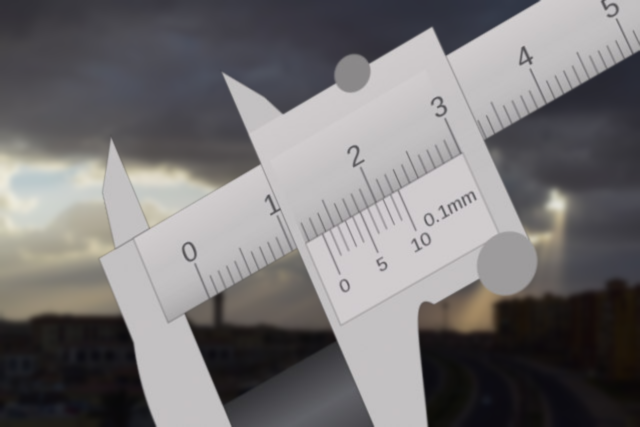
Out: value=13.6 unit=mm
